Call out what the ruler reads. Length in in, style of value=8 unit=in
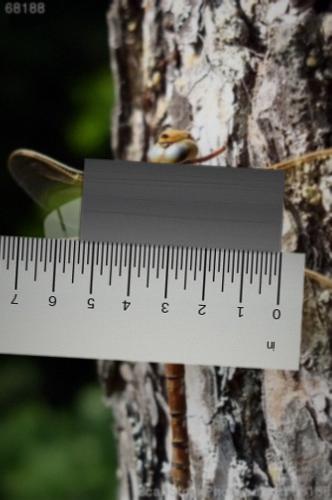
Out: value=5.375 unit=in
